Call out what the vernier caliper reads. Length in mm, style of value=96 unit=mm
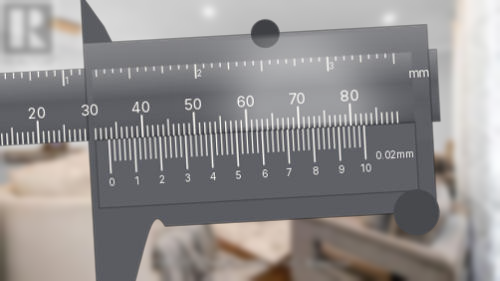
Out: value=33.5 unit=mm
